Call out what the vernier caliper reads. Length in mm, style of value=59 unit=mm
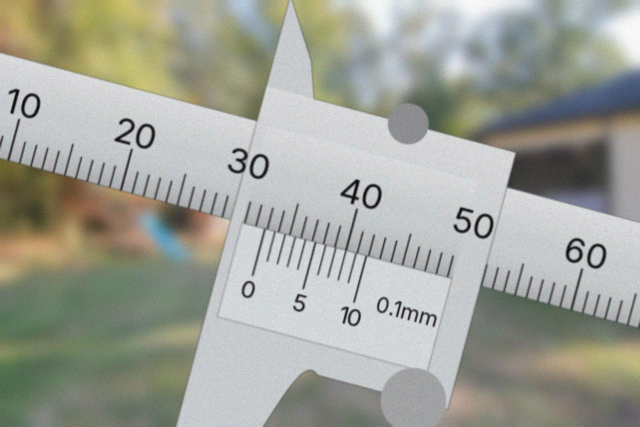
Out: value=32.8 unit=mm
